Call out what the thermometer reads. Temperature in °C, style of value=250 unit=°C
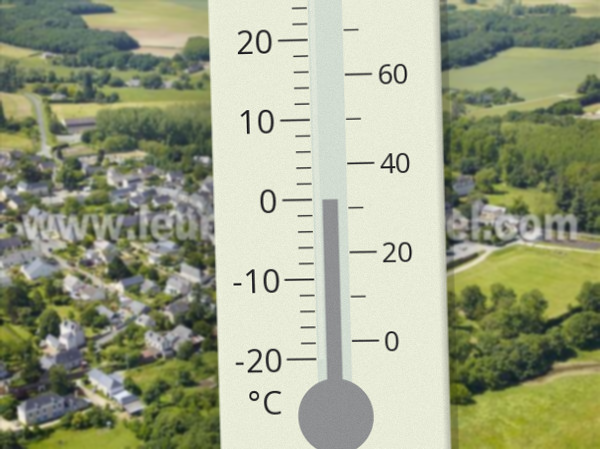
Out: value=0 unit=°C
